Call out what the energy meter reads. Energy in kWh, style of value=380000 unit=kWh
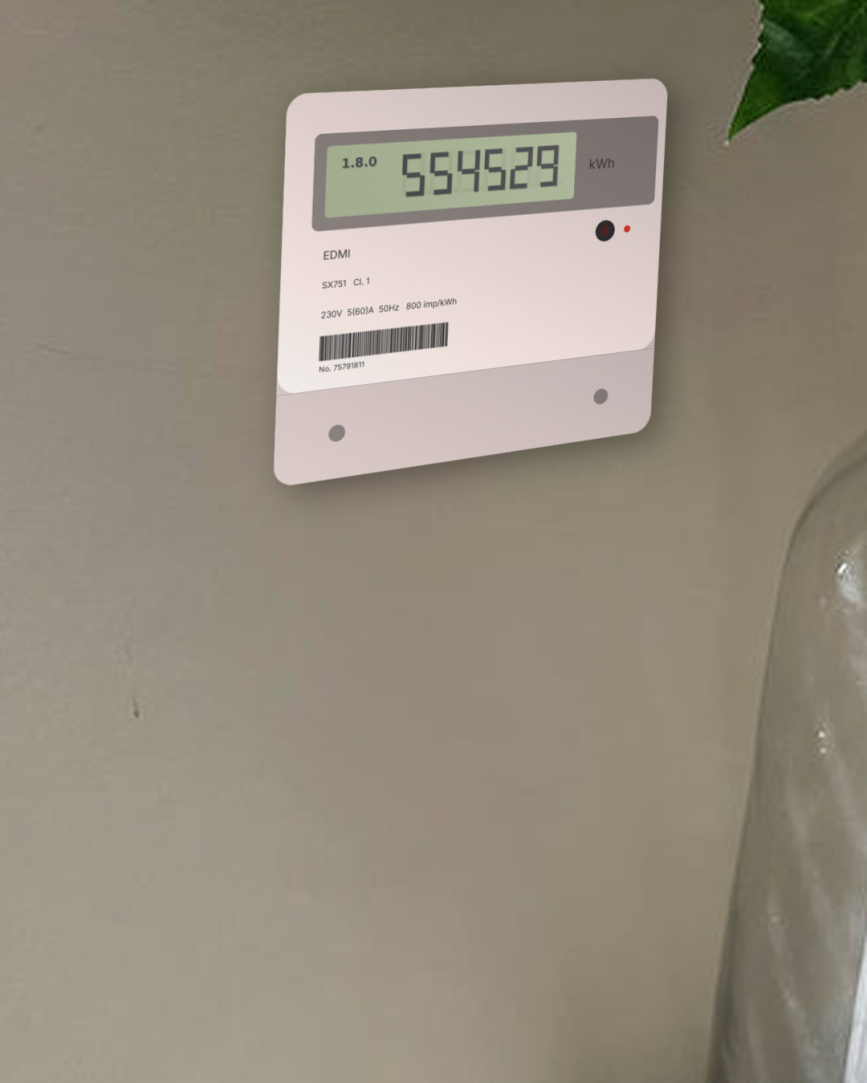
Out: value=554529 unit=kWh
